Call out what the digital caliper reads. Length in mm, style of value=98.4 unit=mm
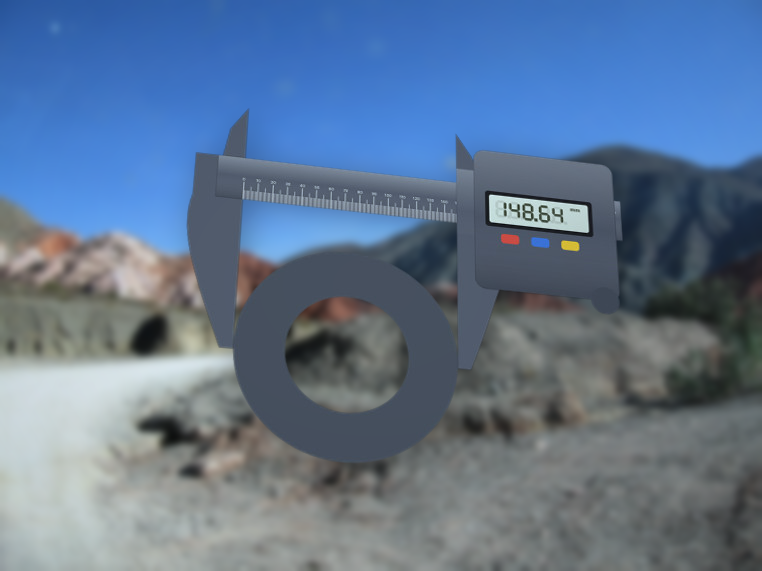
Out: value=148.64 unit=mm
